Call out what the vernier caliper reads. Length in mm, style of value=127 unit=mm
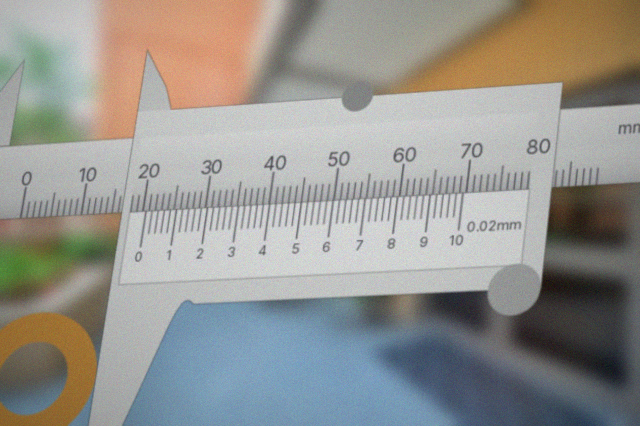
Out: value=20.5 unit=mm
